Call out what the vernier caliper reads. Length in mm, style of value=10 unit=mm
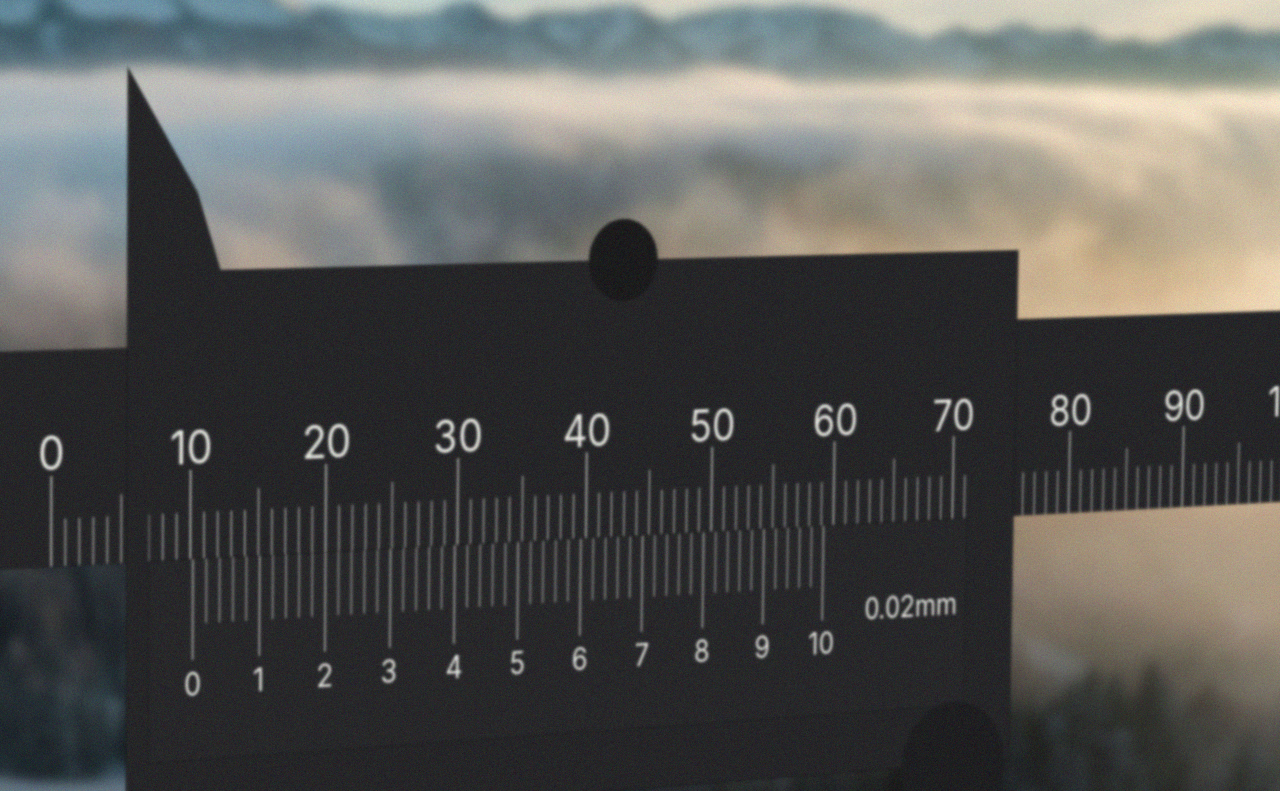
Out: value=10.2 unit=mm
